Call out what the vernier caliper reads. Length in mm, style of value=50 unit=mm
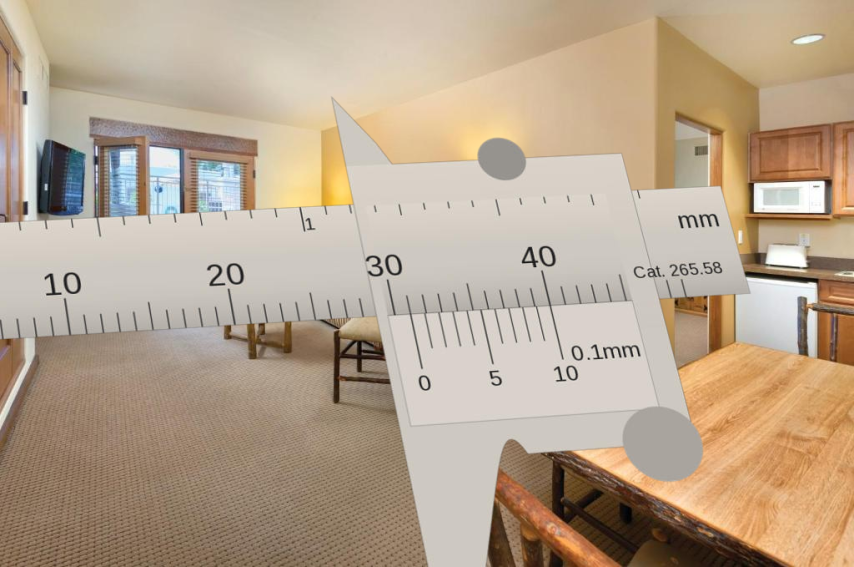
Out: value=31.0 unit=mm
